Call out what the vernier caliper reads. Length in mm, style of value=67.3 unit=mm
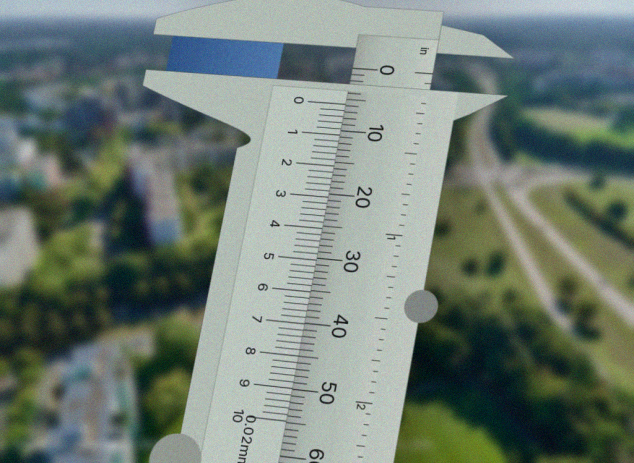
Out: value=5.8 unit=mm
